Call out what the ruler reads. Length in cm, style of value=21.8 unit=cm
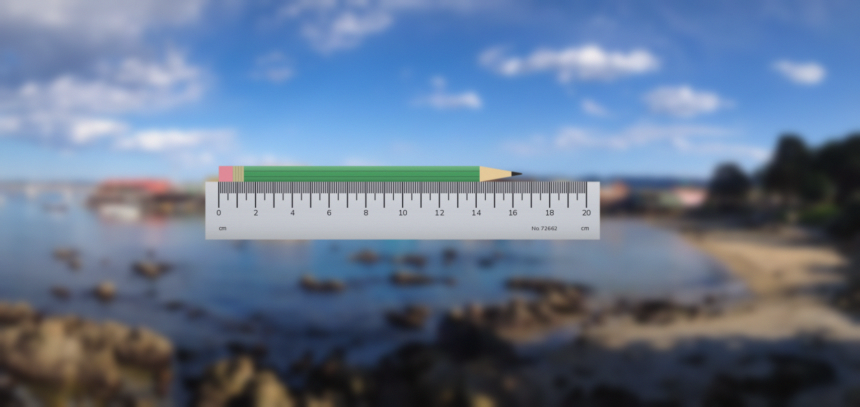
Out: value=16.5 unit=cm
